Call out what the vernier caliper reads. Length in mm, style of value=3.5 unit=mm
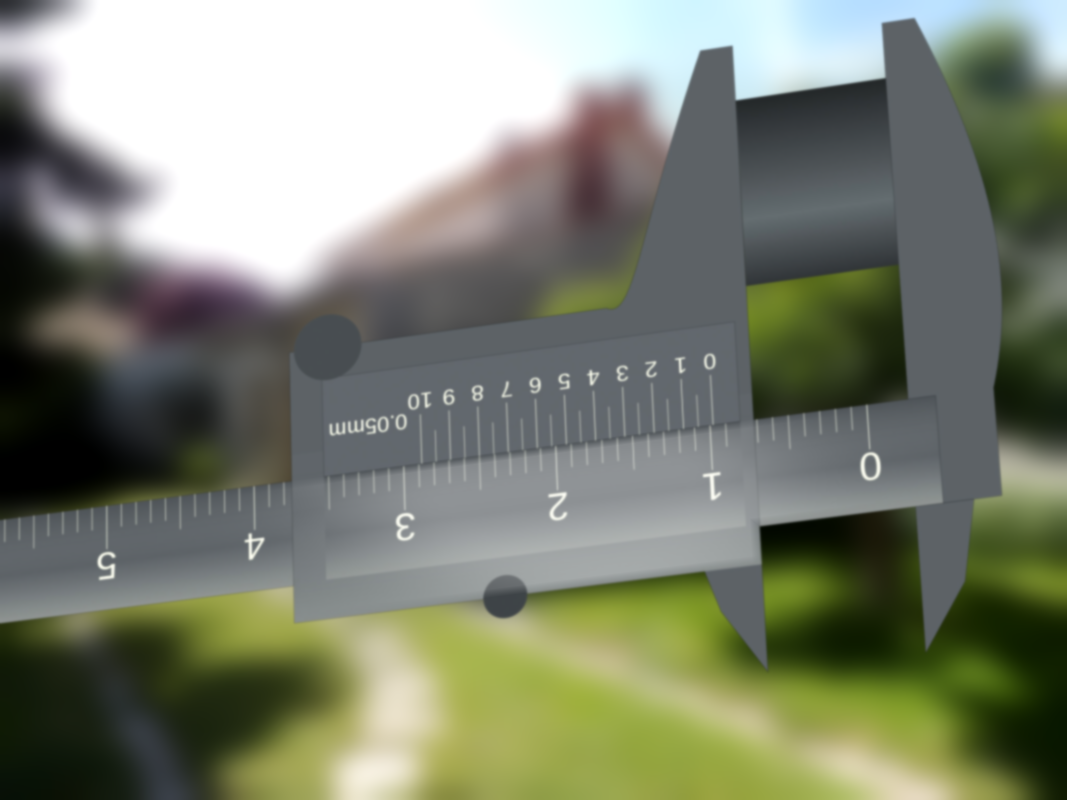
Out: value=9.8 unit=mm
